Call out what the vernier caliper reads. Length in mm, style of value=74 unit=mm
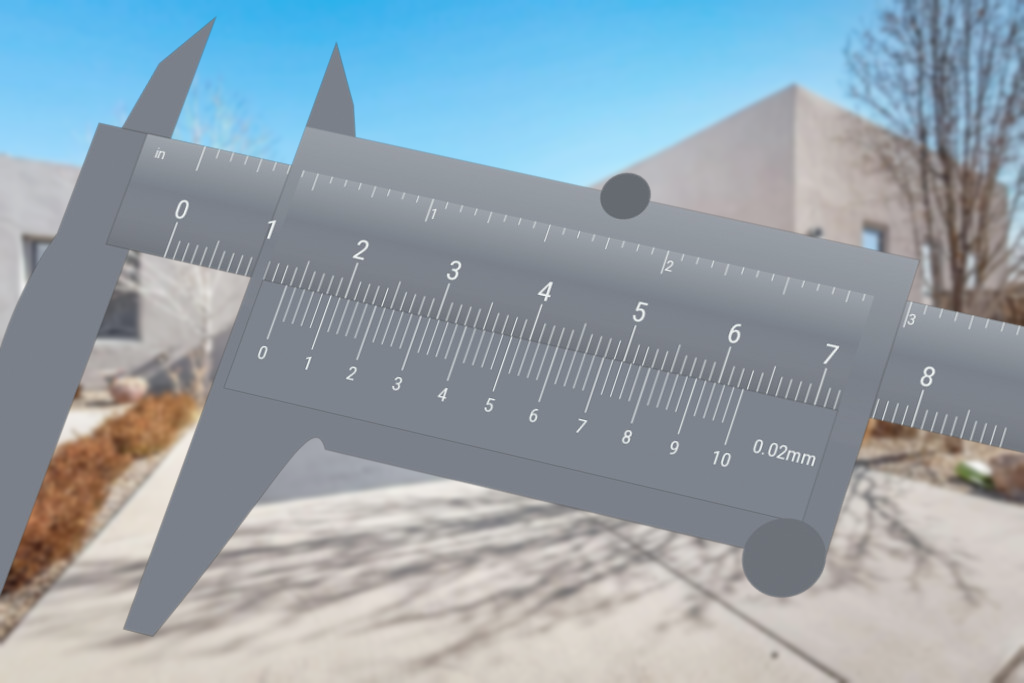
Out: value=13.6 unit=mm
